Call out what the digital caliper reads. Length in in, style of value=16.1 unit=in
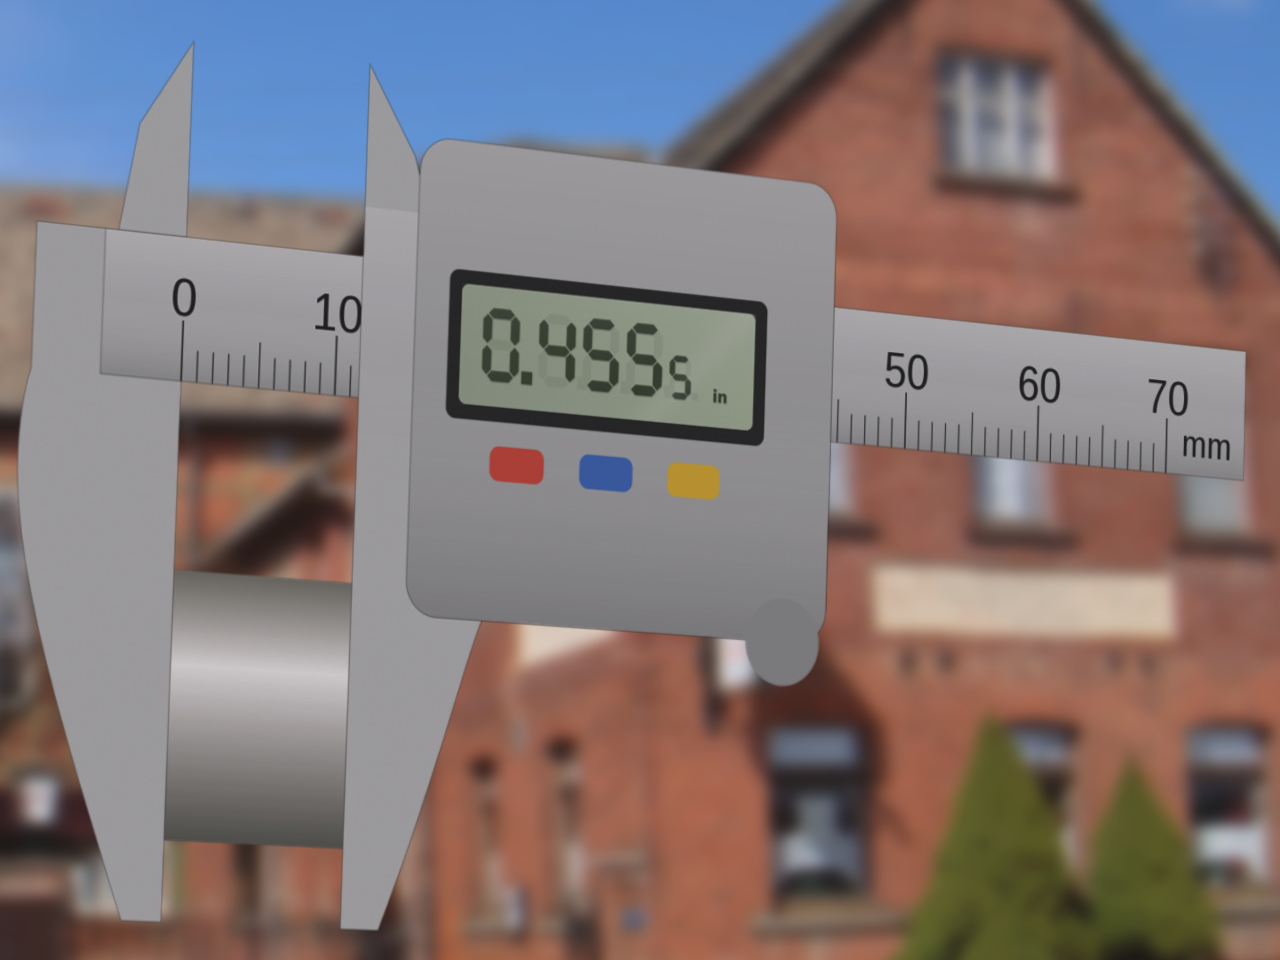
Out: value=0.4555 unit=in
